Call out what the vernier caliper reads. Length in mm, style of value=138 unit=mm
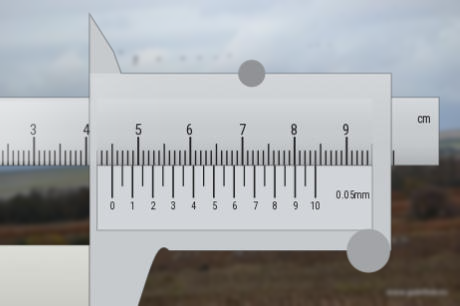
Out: value=45.0 unit=mm
